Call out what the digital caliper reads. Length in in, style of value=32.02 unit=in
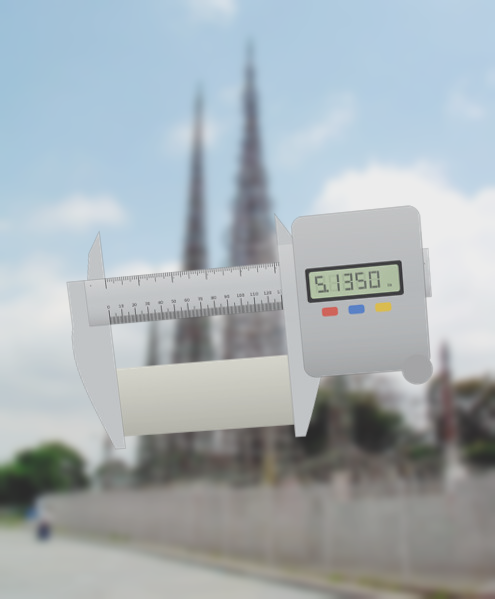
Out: value=5.1350 unit=in
